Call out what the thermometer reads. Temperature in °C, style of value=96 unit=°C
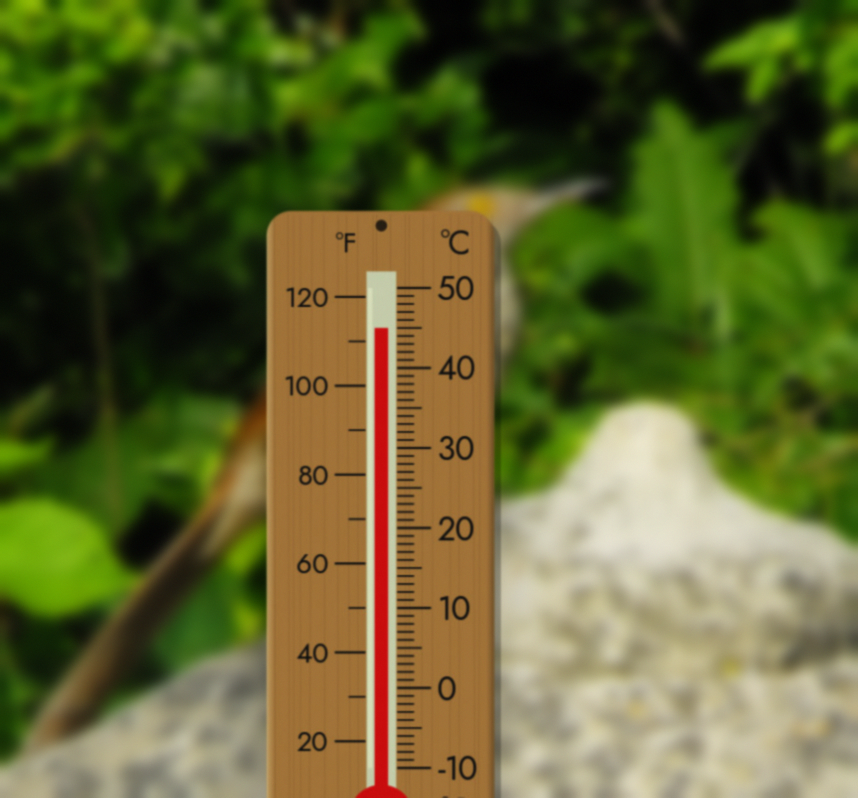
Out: value=45 unit=°C
